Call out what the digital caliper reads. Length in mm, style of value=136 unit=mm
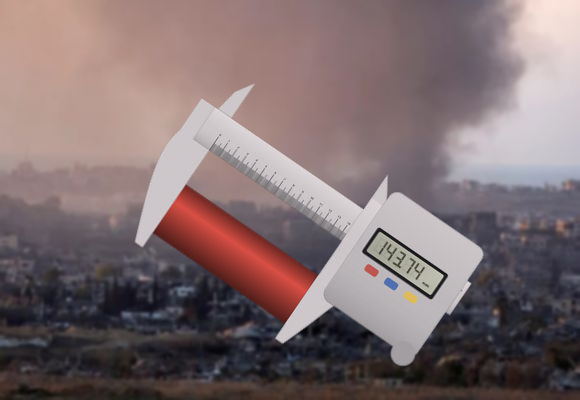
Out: value=143.74 unit=mm
